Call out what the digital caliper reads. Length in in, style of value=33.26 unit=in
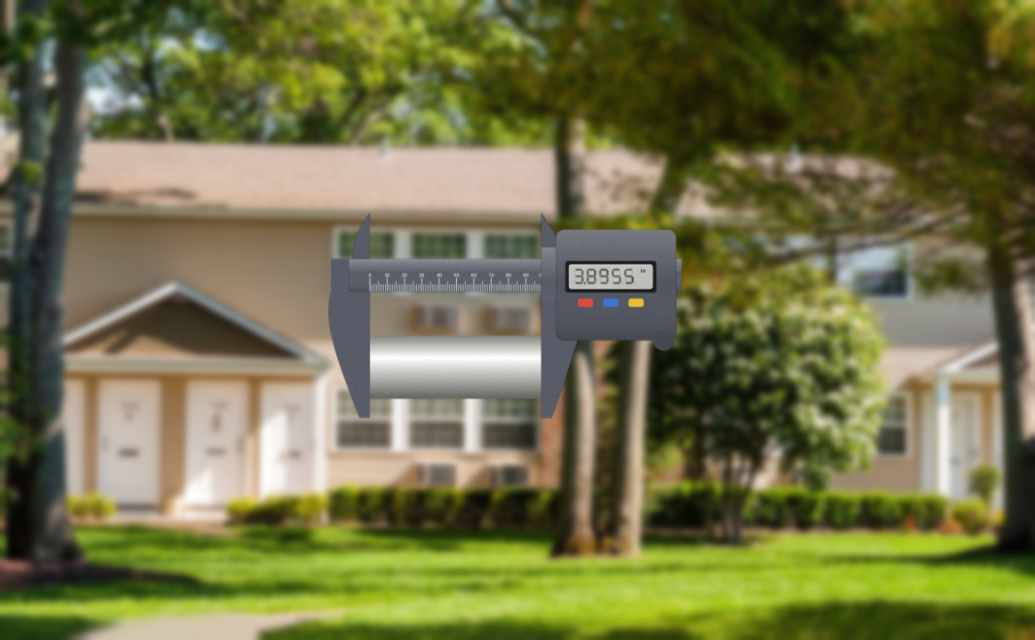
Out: value=3.8955 unit=in
